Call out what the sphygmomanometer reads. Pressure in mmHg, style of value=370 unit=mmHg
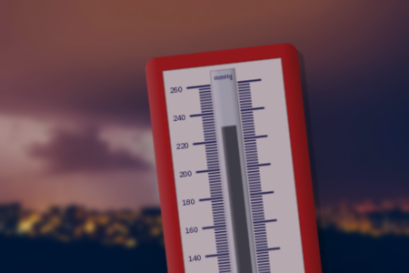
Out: value=230 unit=mmHg
